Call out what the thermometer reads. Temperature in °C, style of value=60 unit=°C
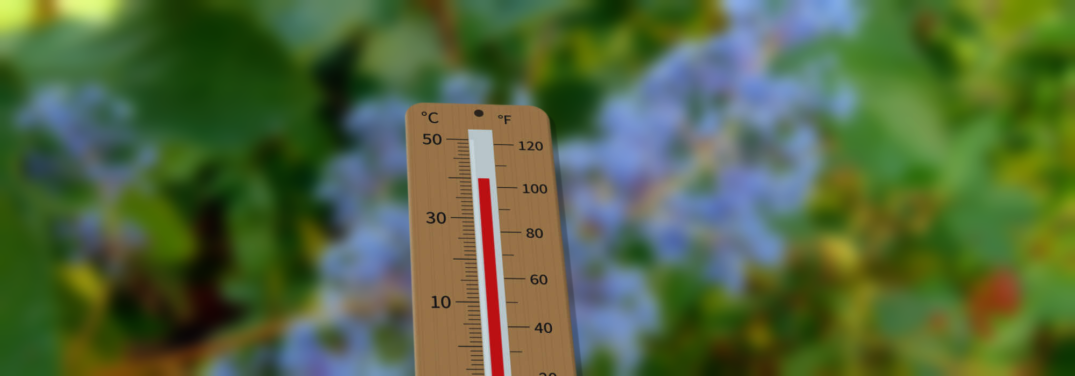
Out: value=40 unit=°C
